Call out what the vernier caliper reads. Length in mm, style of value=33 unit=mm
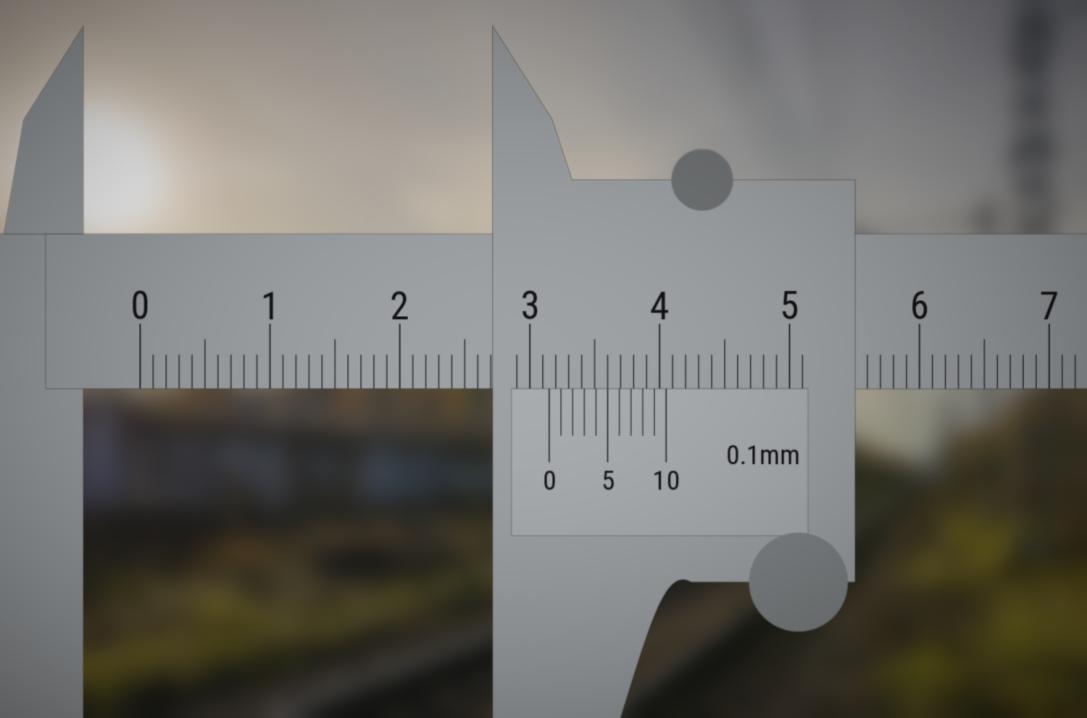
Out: value=31.5 unit=mm
